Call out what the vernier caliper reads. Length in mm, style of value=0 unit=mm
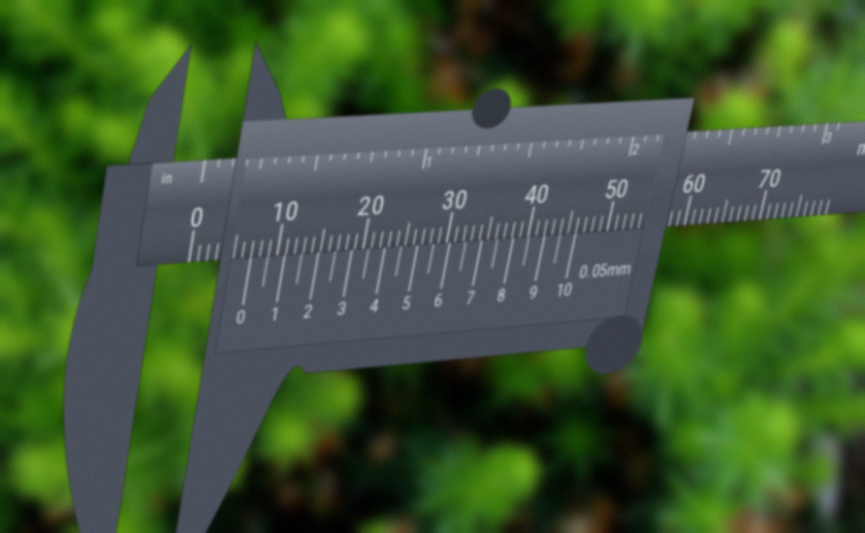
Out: value=7.0 unit=mm
